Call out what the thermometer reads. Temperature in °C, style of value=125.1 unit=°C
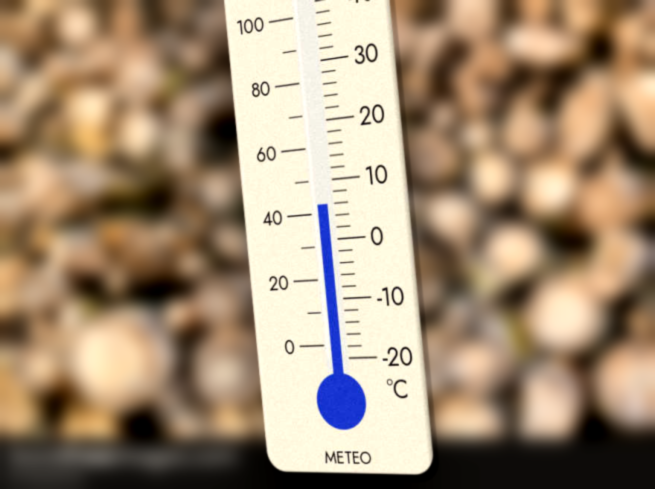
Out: value=6 unit=°C
